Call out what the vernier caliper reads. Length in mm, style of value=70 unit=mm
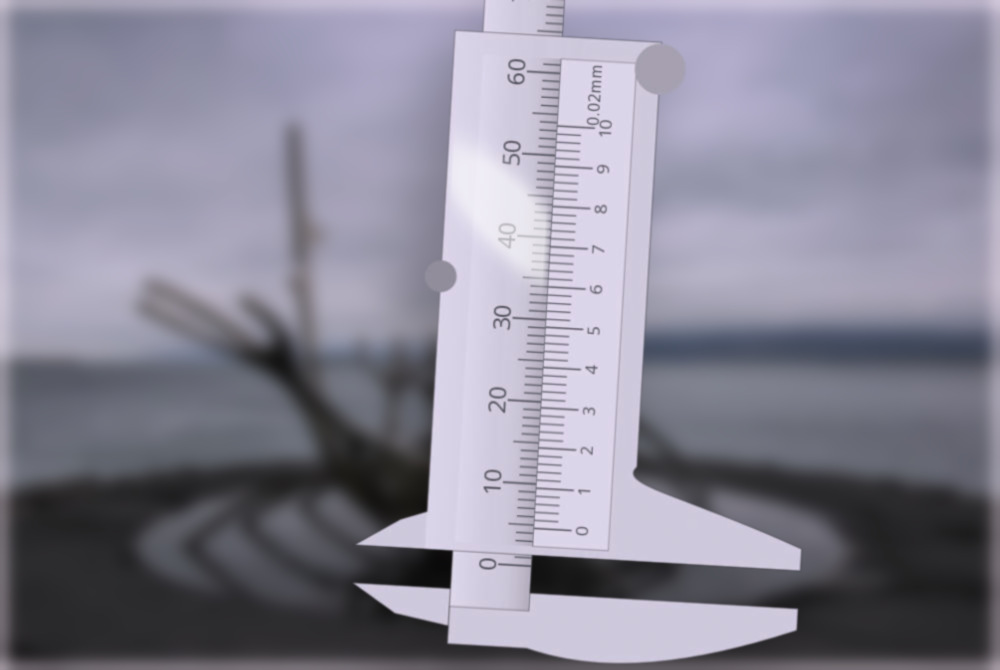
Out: value=4.6 unit=mm
